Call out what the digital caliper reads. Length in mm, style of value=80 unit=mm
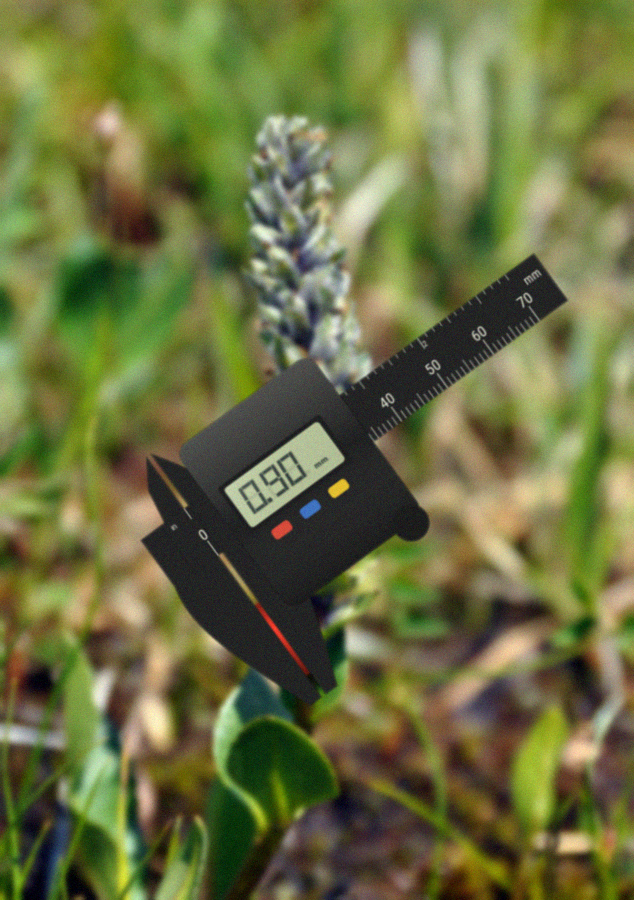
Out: value=0.90 unit=mm
